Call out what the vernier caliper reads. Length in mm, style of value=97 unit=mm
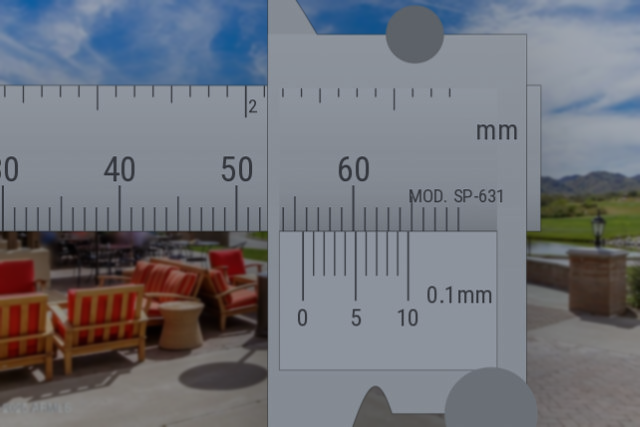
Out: value=55.7 unit=mm
